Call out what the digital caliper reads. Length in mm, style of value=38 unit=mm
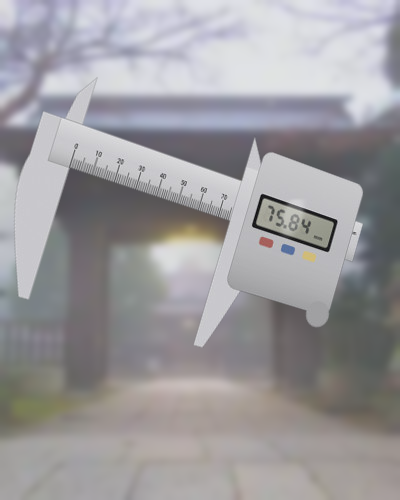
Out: value=75.84 unit=mm
